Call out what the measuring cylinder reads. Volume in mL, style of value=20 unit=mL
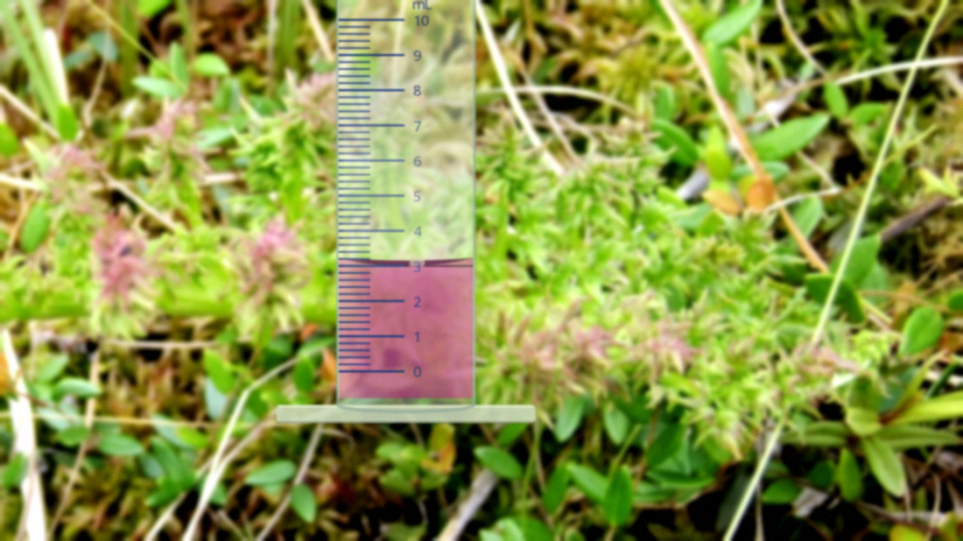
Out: value=3 unit=mL
